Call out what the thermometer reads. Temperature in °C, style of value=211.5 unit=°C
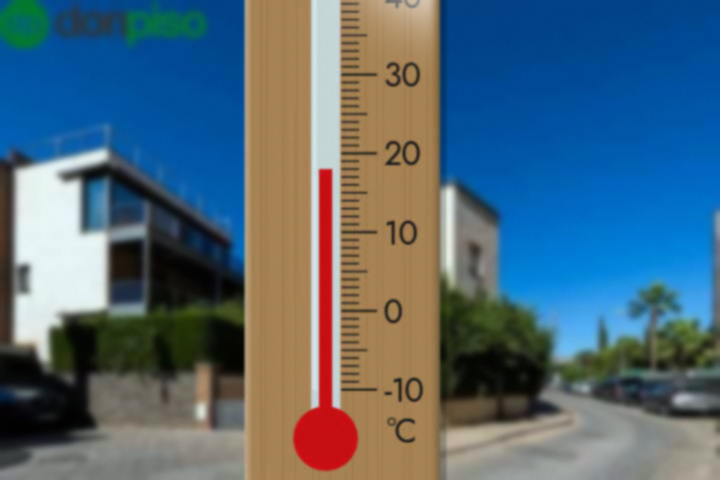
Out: value=18 unit=°C
